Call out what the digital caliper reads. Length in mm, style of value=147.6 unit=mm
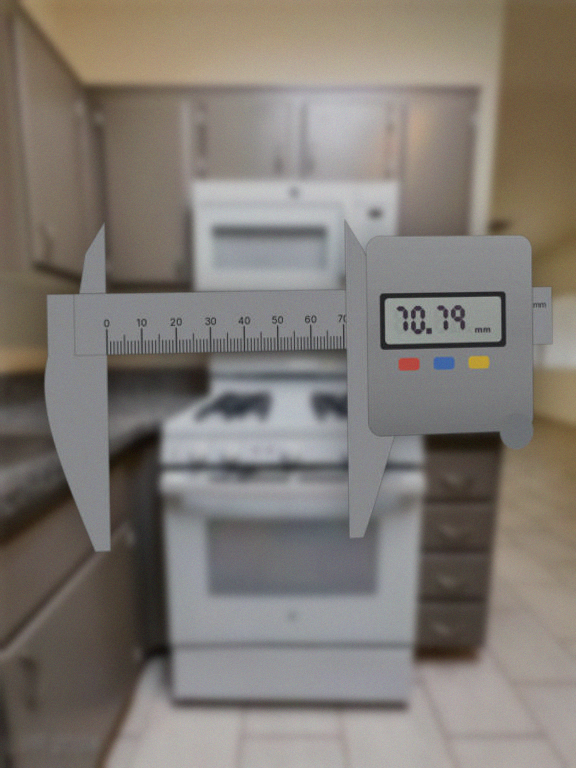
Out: value=70.79 unit=mm
